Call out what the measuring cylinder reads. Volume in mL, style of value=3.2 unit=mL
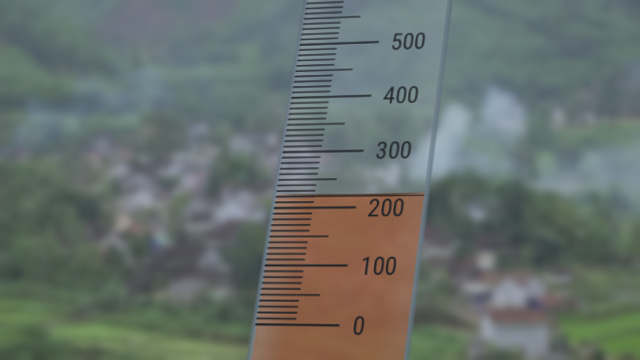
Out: value=220 unit=mL
